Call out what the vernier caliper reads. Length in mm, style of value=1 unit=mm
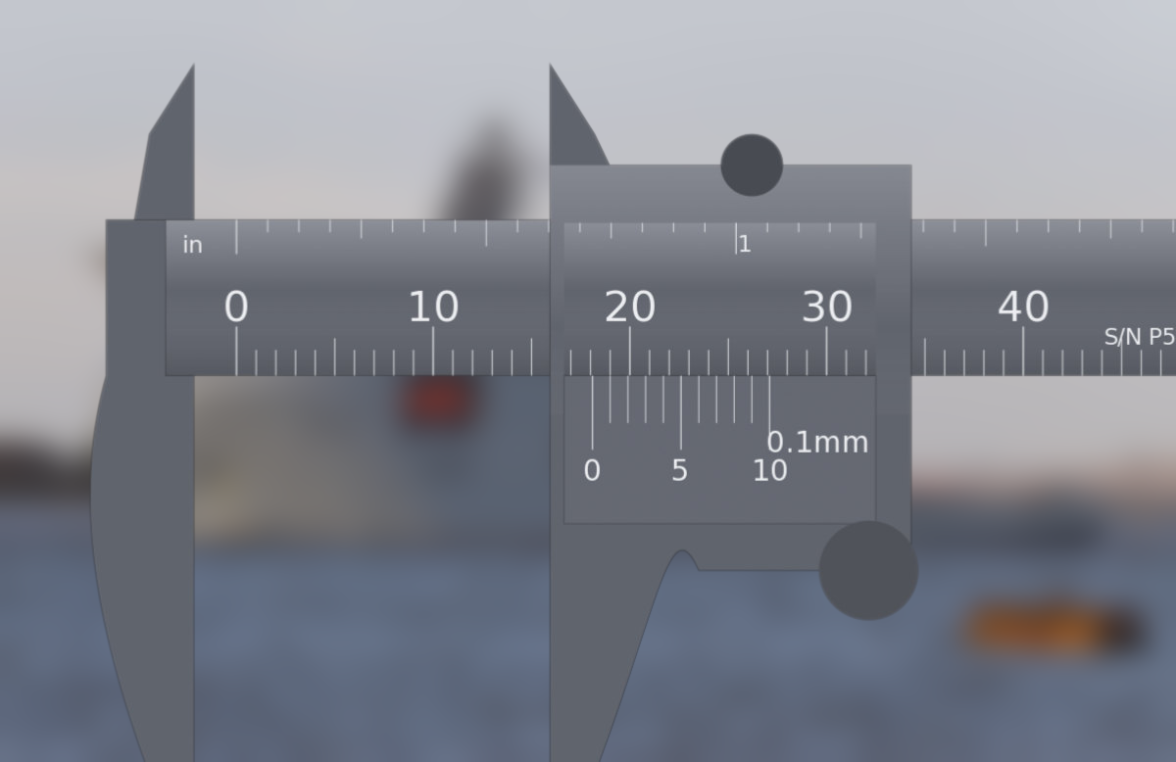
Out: value=18.1 unit=mm
